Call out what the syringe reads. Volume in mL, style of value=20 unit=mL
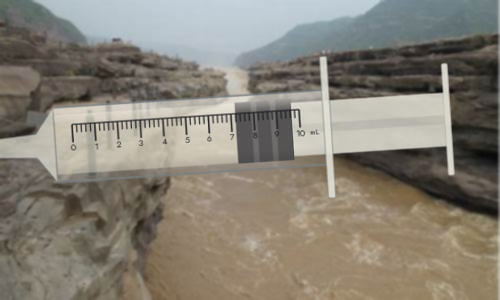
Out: value=7.2 unit=mL
